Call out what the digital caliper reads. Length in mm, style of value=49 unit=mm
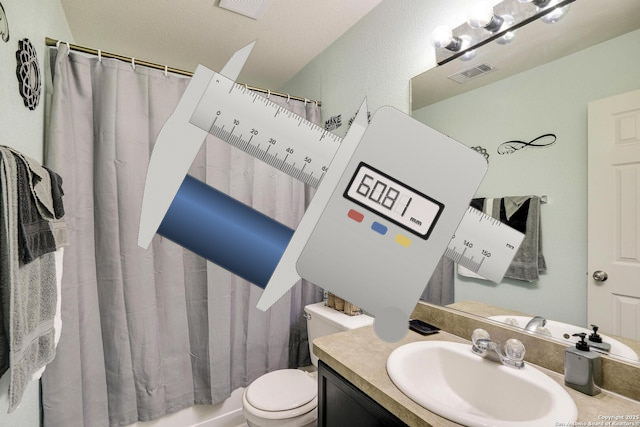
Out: value=60.81 unit=mm
